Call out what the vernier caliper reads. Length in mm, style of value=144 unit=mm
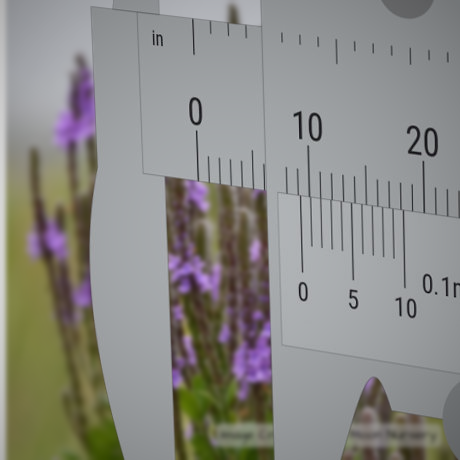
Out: value=9.2 unit=mm
